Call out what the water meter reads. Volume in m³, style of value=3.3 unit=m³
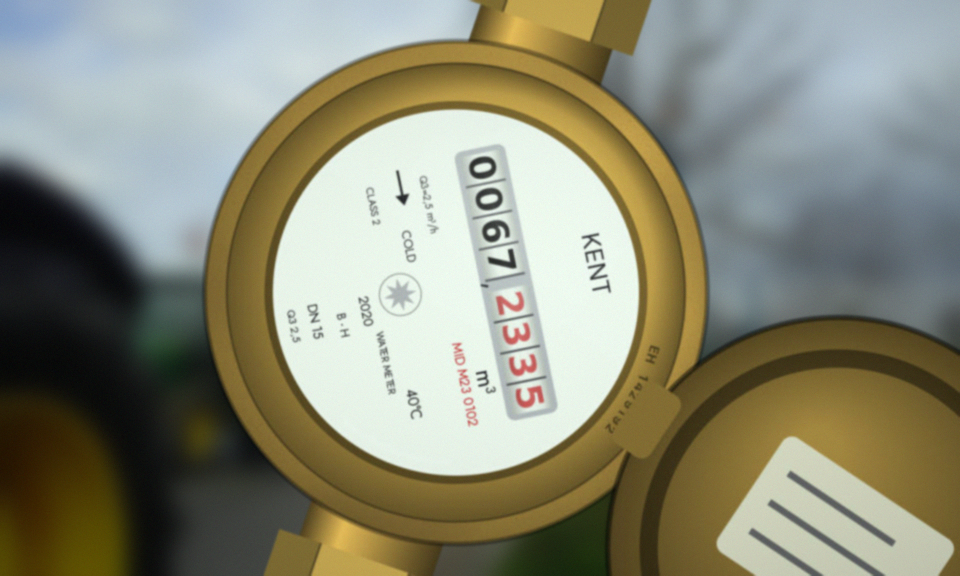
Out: value=67.2335 unit=m³
